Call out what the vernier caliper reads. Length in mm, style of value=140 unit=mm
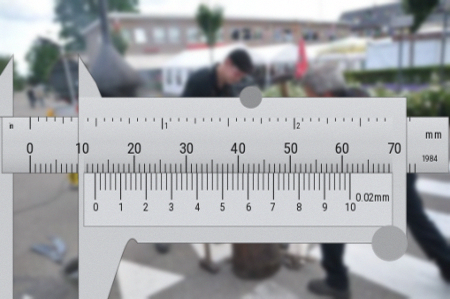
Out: value=12.5 unit=mm
